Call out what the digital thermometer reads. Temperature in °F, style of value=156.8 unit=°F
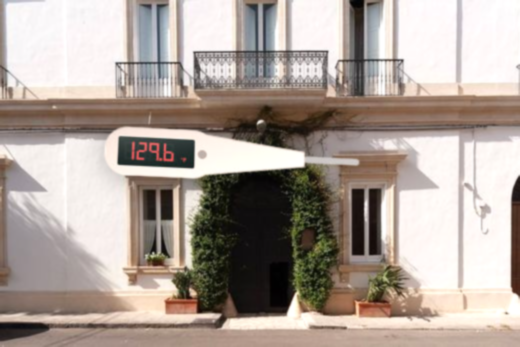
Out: value=129.6 unit=°F
